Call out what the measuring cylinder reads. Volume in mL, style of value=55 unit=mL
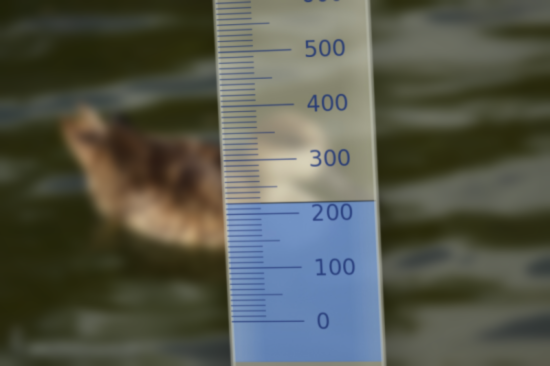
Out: value=220 unit=mL
